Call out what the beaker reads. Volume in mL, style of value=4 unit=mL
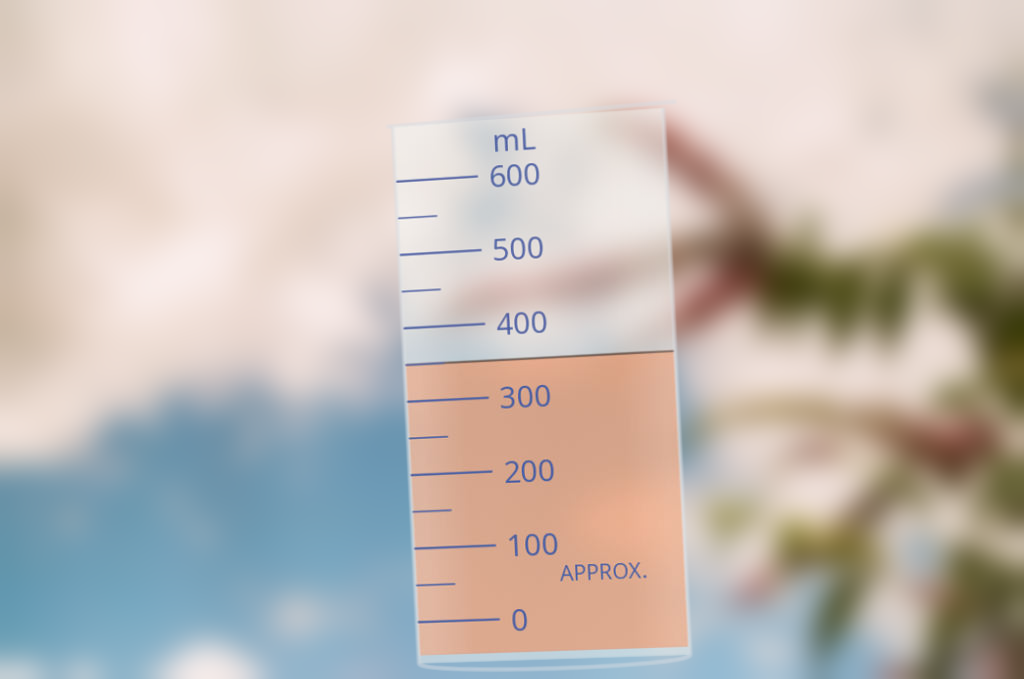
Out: value=350 unit=mL
